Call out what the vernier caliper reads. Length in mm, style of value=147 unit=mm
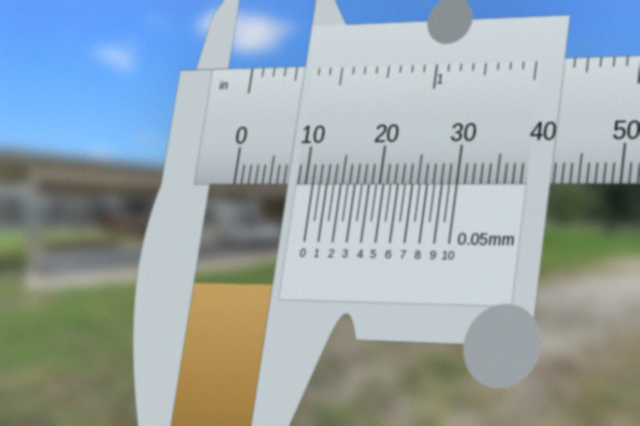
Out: value=11.0 unit=mm
